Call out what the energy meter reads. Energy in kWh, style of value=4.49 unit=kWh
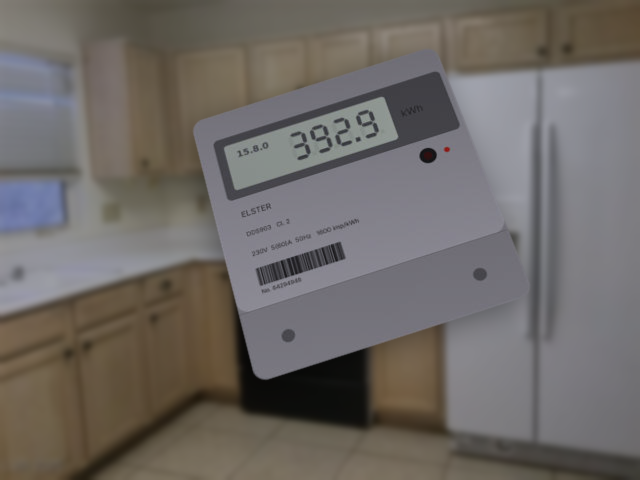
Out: value=392.9 unit=kWh
